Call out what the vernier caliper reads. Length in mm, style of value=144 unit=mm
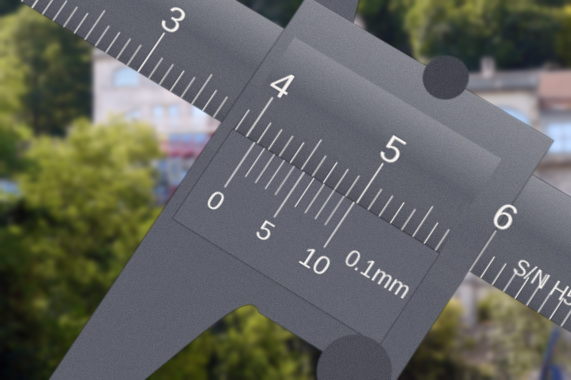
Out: value=40.8 unit=mm
